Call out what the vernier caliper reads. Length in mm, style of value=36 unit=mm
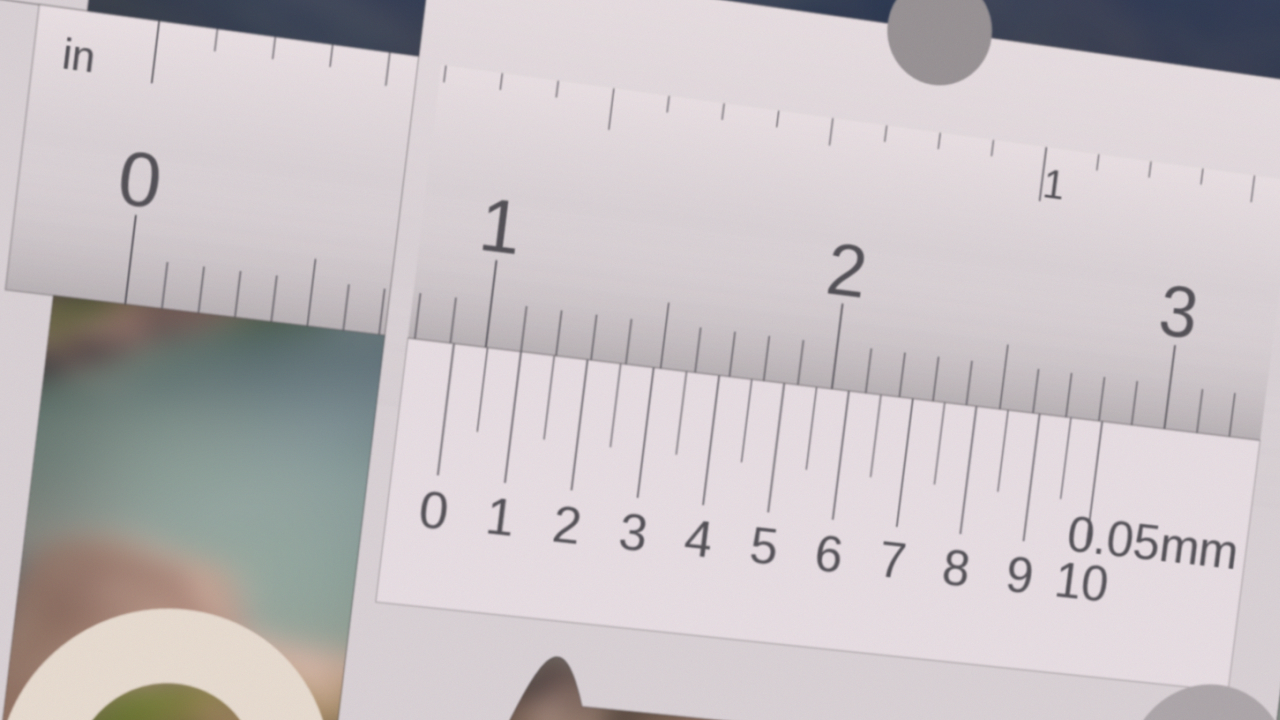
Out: value=9.10 unit=mm
